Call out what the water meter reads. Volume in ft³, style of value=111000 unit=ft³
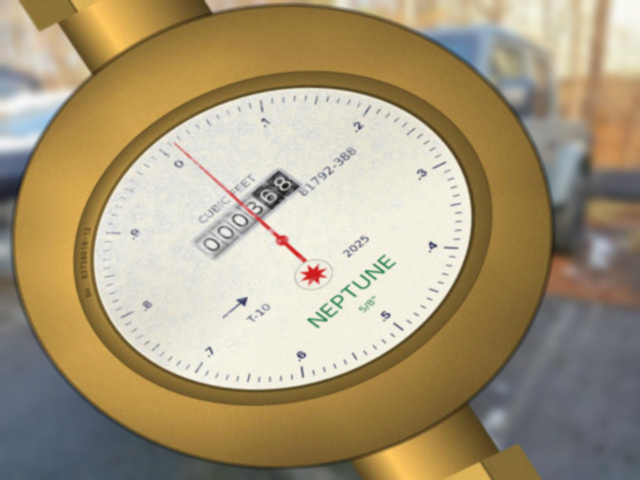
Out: value=368.01 unit=ft³
